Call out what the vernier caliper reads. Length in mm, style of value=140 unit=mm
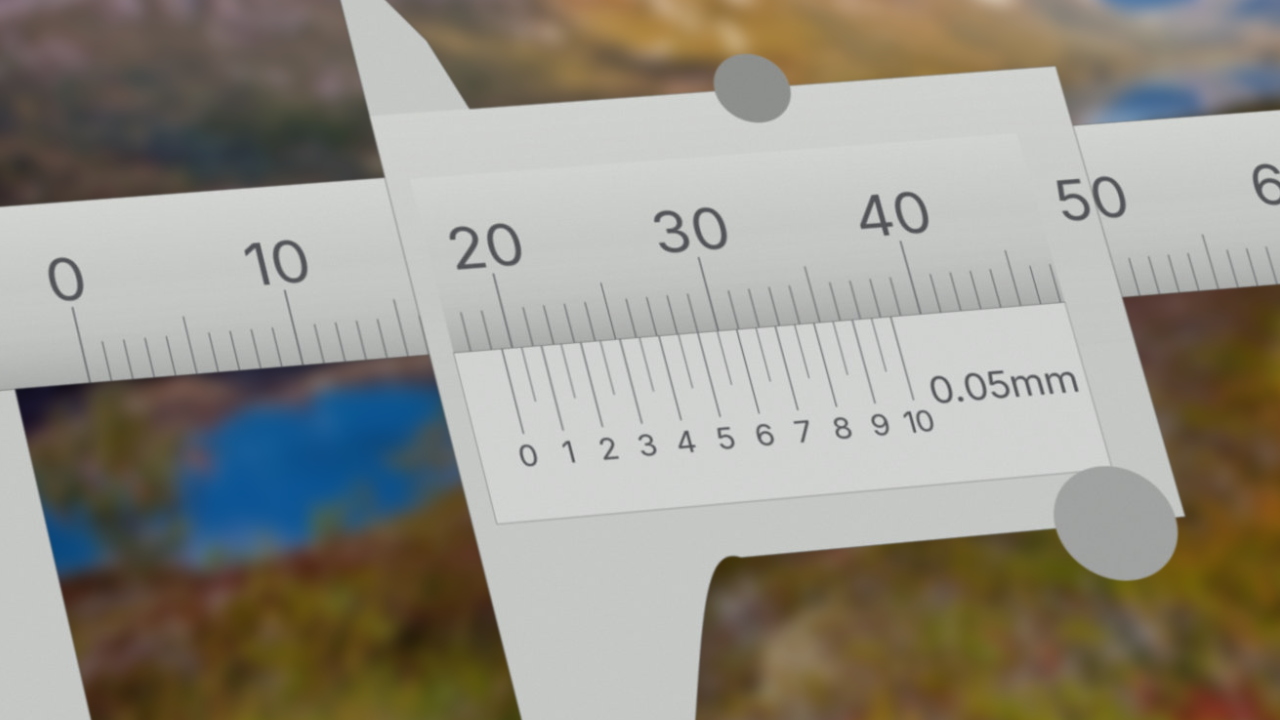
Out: value=19.5 unit=mm
